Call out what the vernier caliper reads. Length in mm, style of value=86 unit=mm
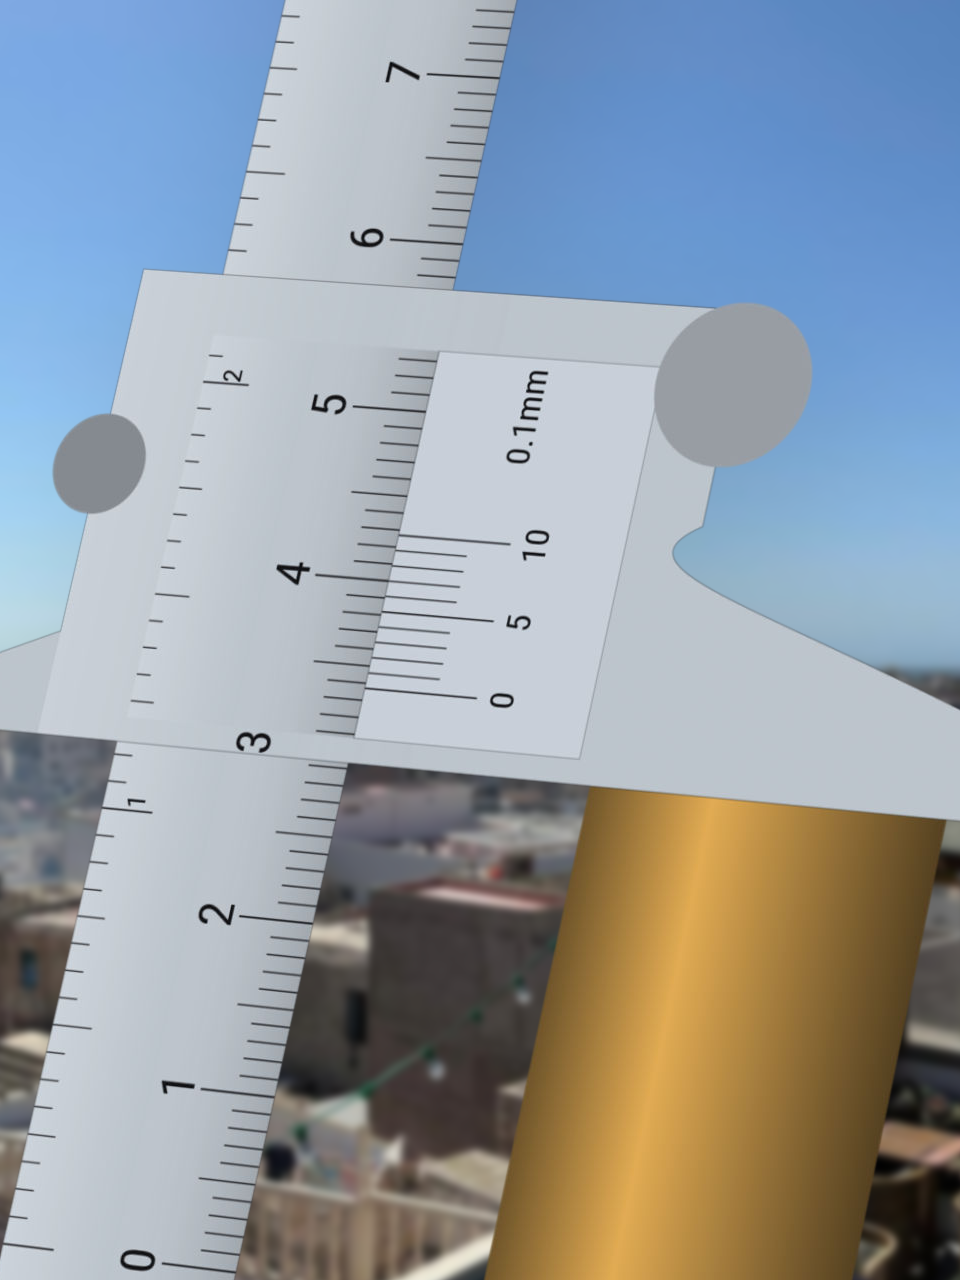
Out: value=33.7 unit=mm
